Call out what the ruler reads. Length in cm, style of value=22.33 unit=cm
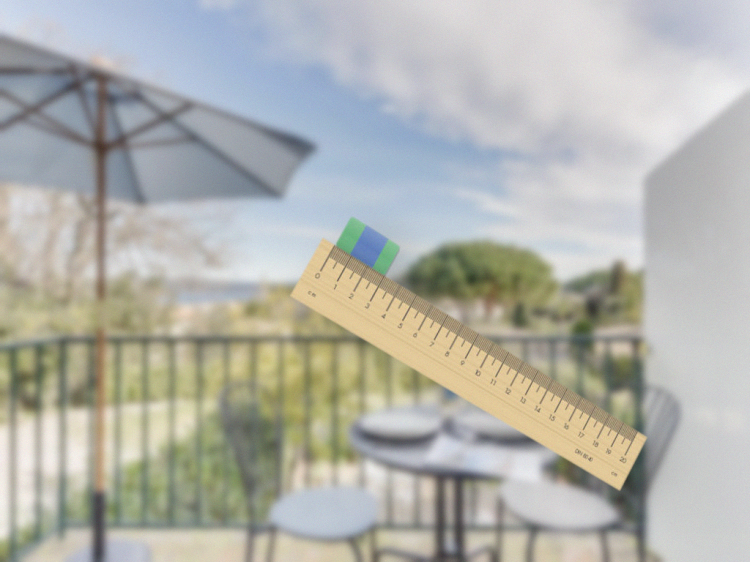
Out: value=3 unit=cm
